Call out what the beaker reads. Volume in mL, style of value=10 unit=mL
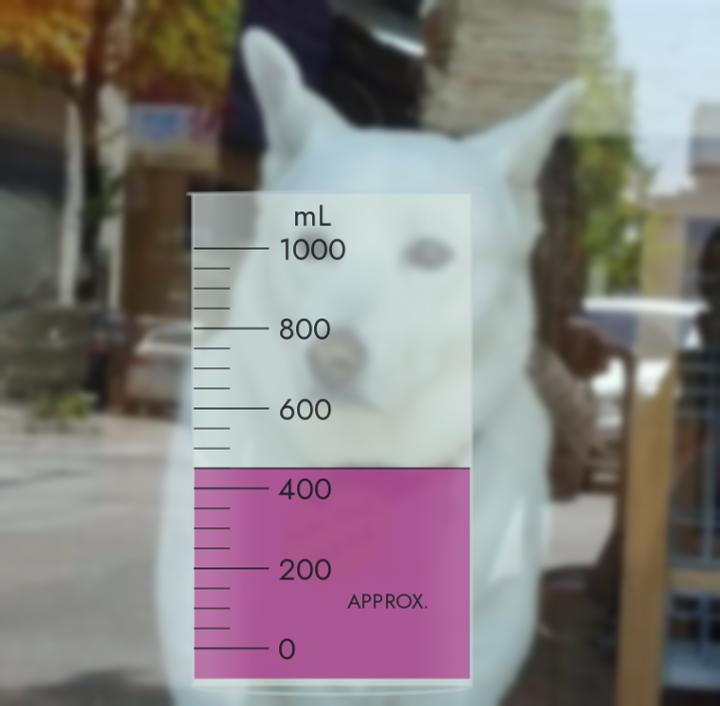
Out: value=450 unit=mL
